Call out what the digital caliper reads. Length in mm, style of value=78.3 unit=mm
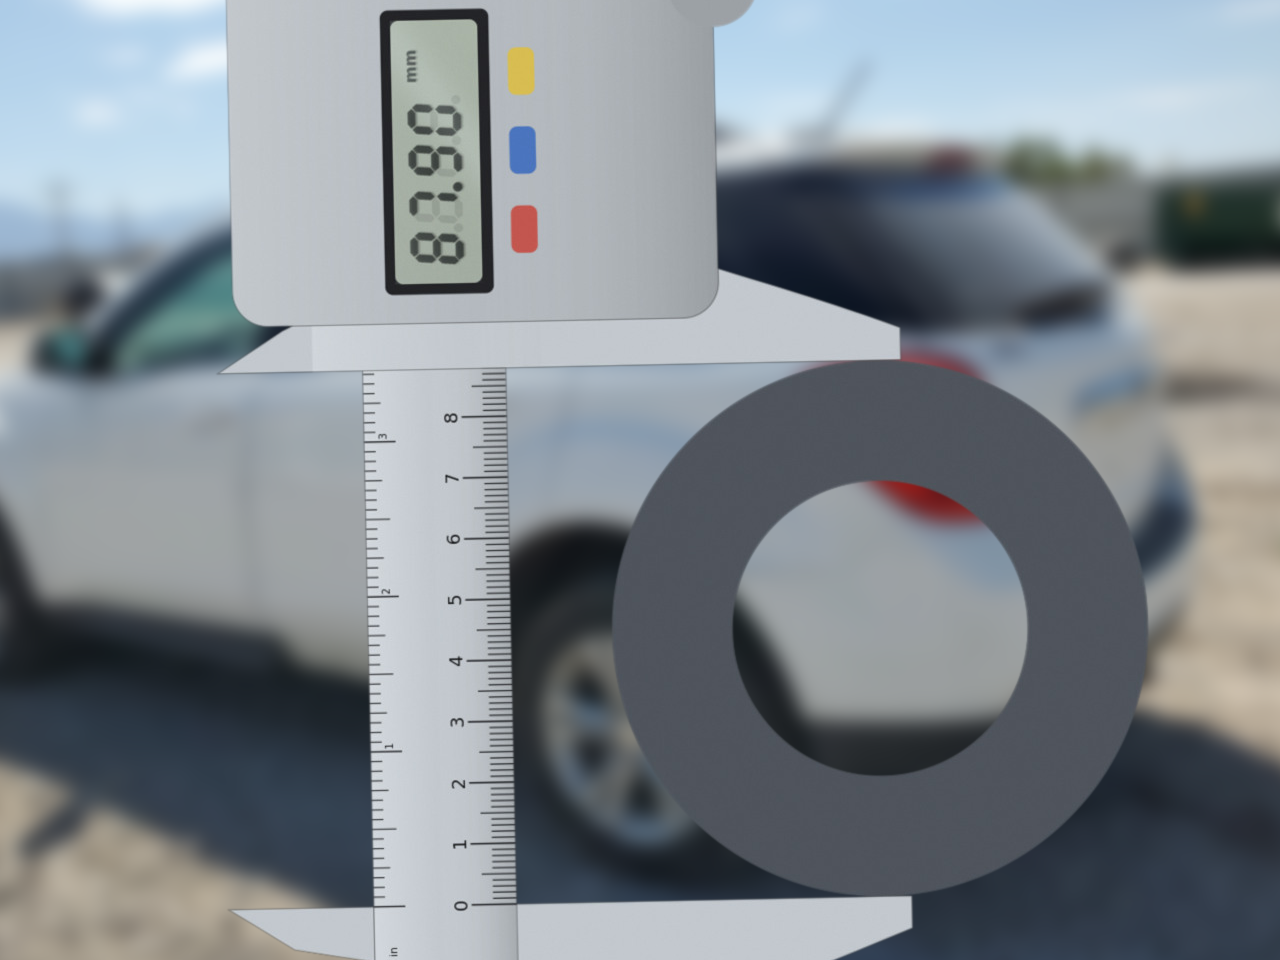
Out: value=87.90 unit=mm
